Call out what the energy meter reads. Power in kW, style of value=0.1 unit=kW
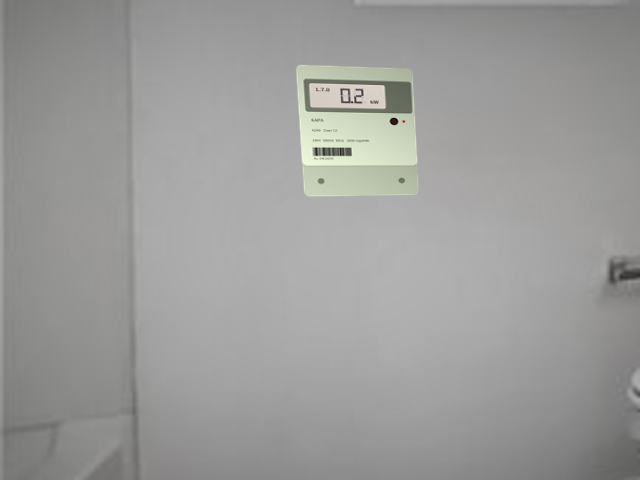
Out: value=0.2 unit=kW
